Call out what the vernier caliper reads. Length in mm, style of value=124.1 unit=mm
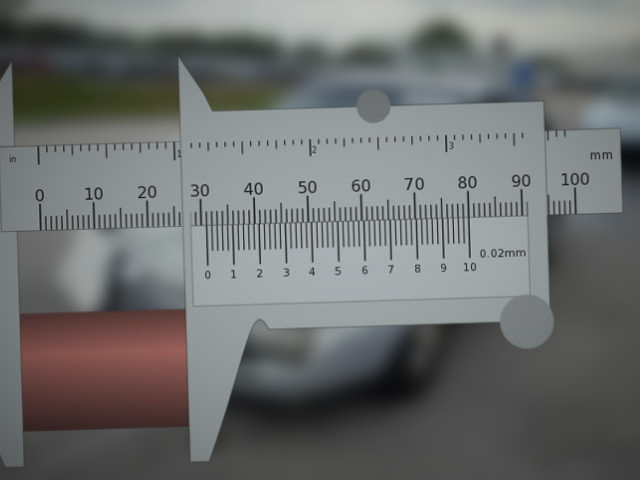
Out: value=31.0 unit=mm
